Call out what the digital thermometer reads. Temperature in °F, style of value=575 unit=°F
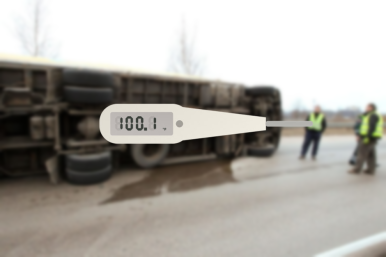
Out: value=100.1 unit=°F
